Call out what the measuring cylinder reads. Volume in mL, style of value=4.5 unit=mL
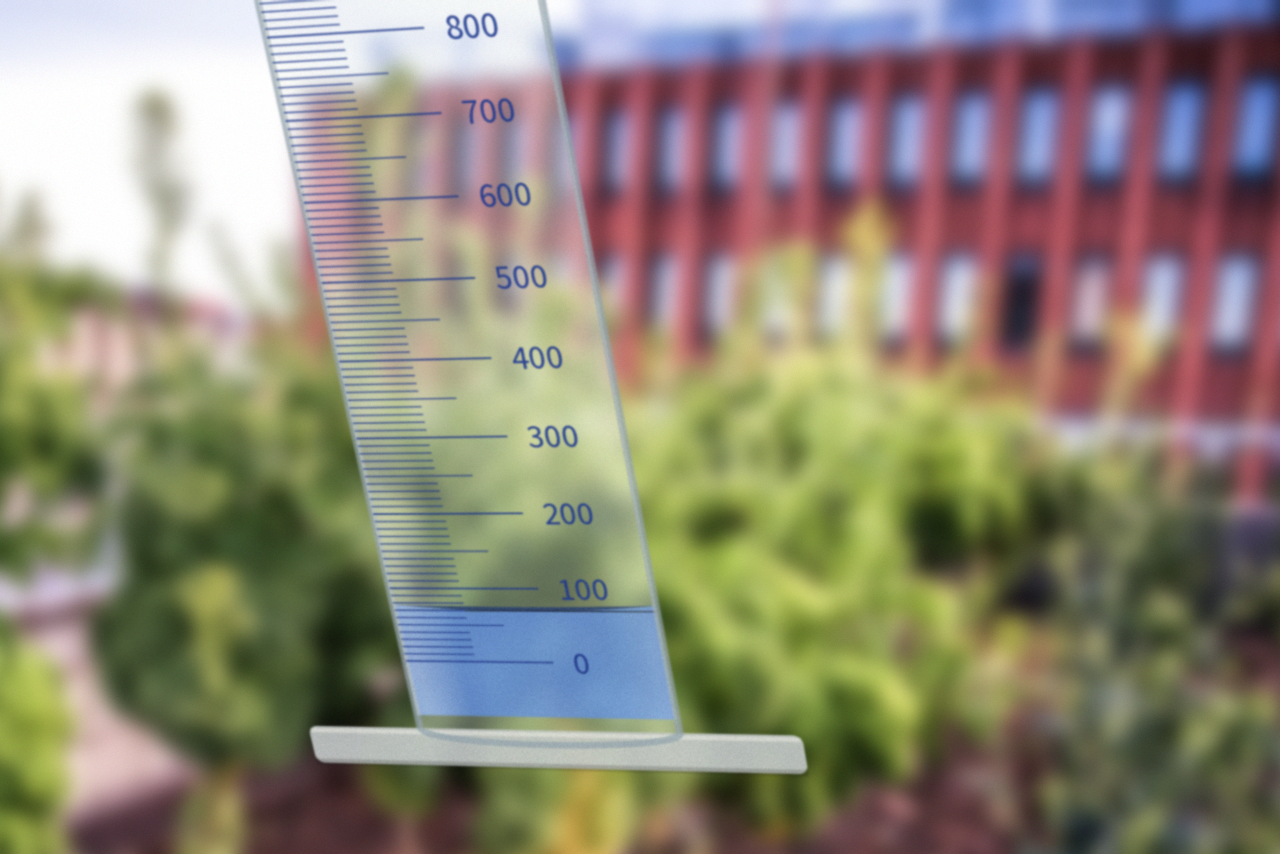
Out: value=70 unit=mL
